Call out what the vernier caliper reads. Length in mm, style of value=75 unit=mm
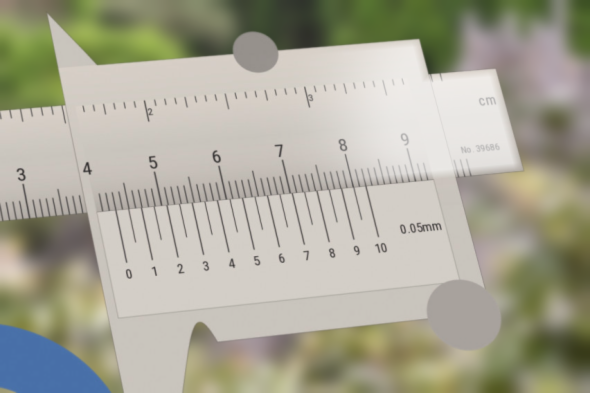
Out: value=43.0 unit=mm
